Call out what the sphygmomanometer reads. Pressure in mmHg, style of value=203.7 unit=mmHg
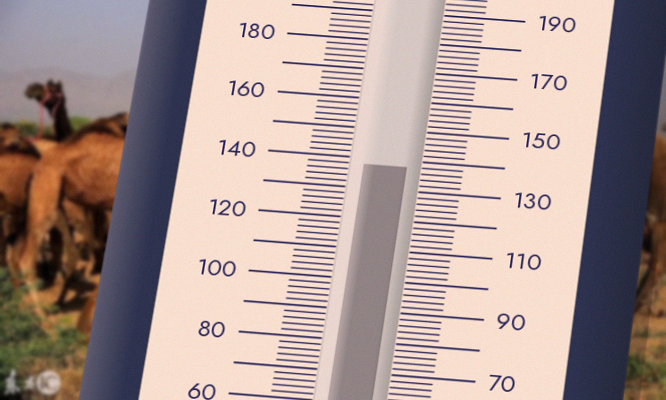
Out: value=138 unit=mmHg
